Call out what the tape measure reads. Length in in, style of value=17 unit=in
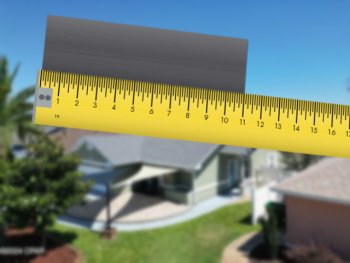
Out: value=11 unit=in
